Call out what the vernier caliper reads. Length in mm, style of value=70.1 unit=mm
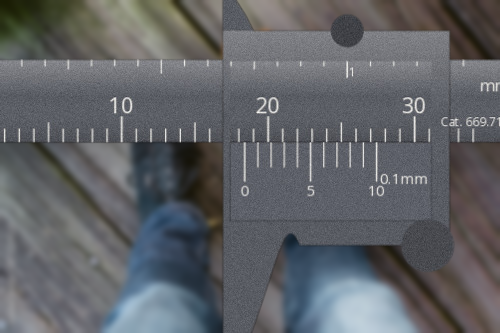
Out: value=18.4 unit=mm
